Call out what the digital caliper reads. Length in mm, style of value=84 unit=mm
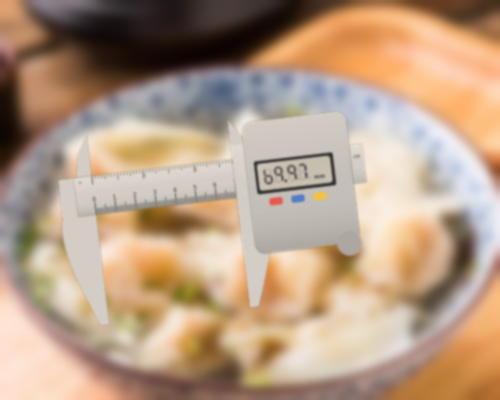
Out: value=69.97 unit=mm
